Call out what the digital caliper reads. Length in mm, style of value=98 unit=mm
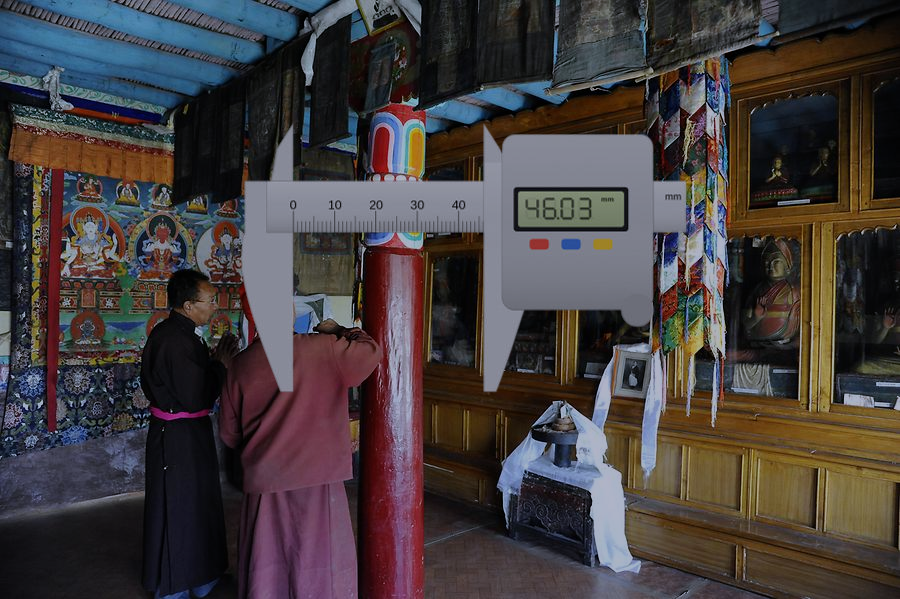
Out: value=46.03 unit=mm
